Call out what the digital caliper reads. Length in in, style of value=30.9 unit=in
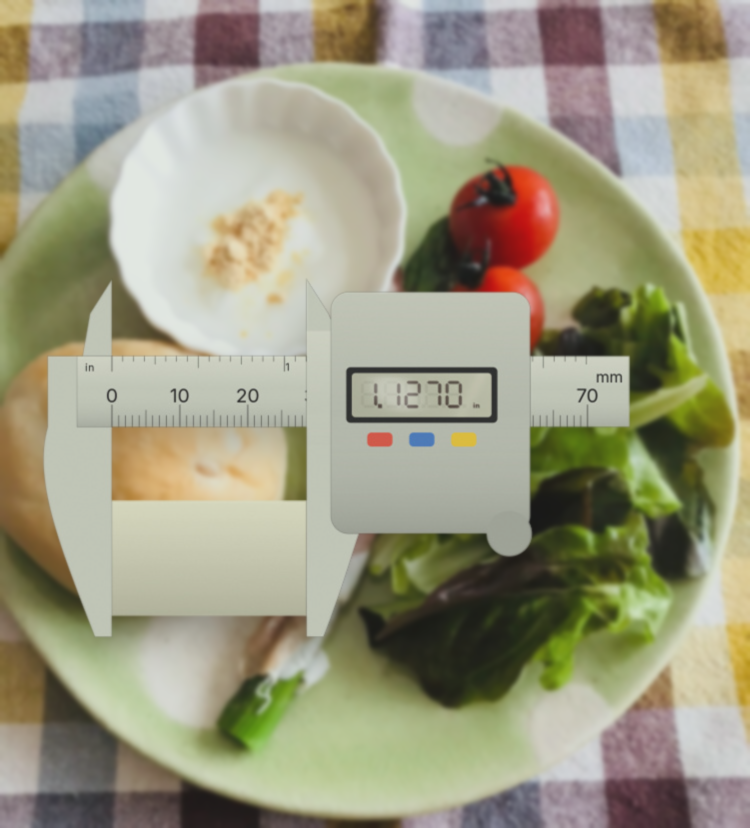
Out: value=1.1270 unit=in
